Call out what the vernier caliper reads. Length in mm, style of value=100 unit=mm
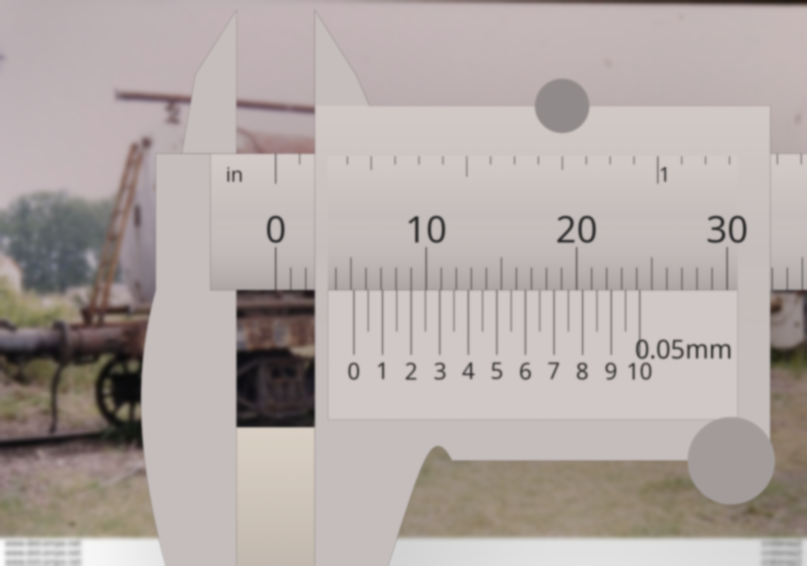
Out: value=5.2 unit=mm
